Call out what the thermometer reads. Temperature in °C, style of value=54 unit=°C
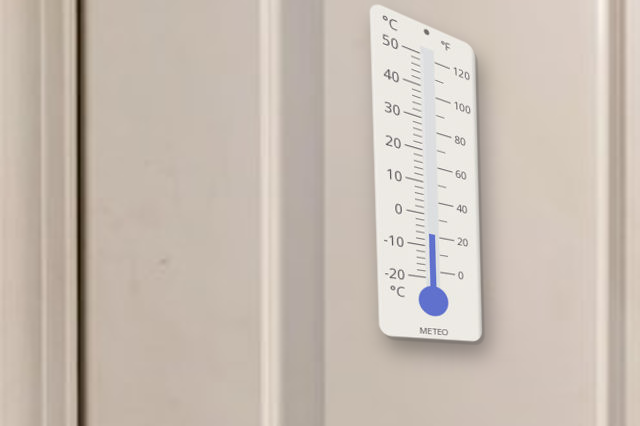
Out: value=-6 unit=°C
